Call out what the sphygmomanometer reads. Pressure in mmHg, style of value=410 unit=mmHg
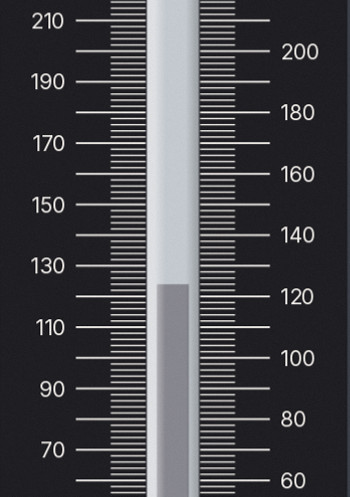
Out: value=124 unit=mmHg
